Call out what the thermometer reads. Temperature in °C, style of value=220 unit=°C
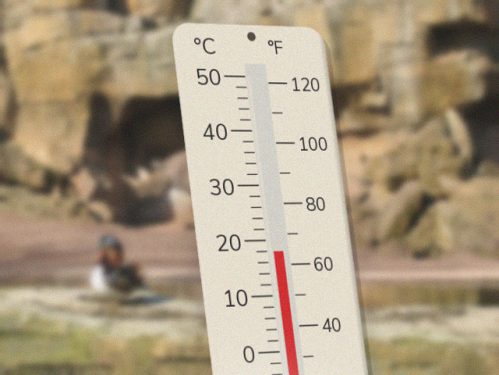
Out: value=18 unit=°C
